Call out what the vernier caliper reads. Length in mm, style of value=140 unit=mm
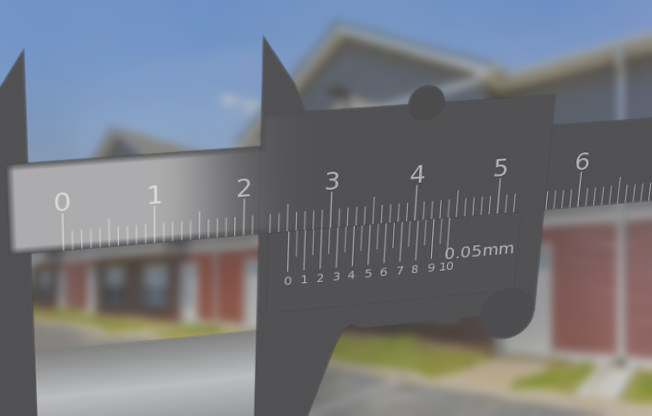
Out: value=25.2 unit=mm
